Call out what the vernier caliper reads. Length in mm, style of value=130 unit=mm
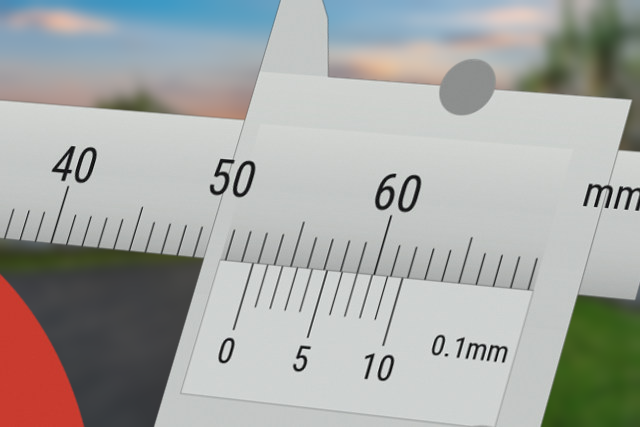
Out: value=52.7 unit=mm
